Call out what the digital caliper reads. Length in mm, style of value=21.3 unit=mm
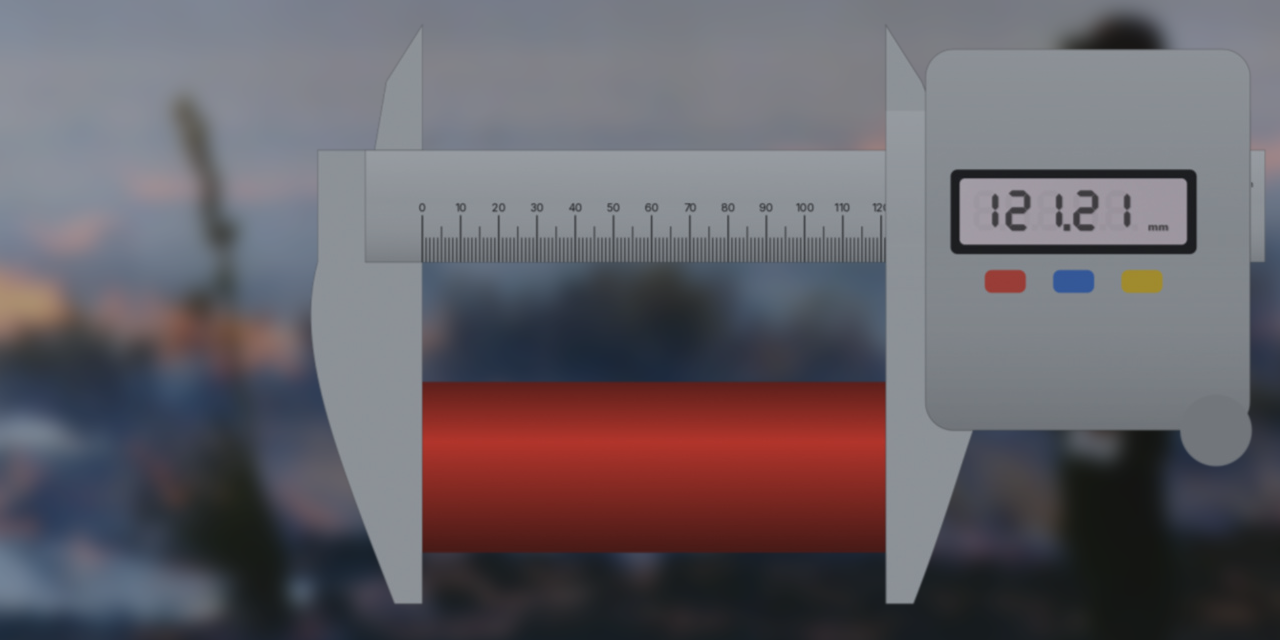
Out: value=121.21 unit=mm
